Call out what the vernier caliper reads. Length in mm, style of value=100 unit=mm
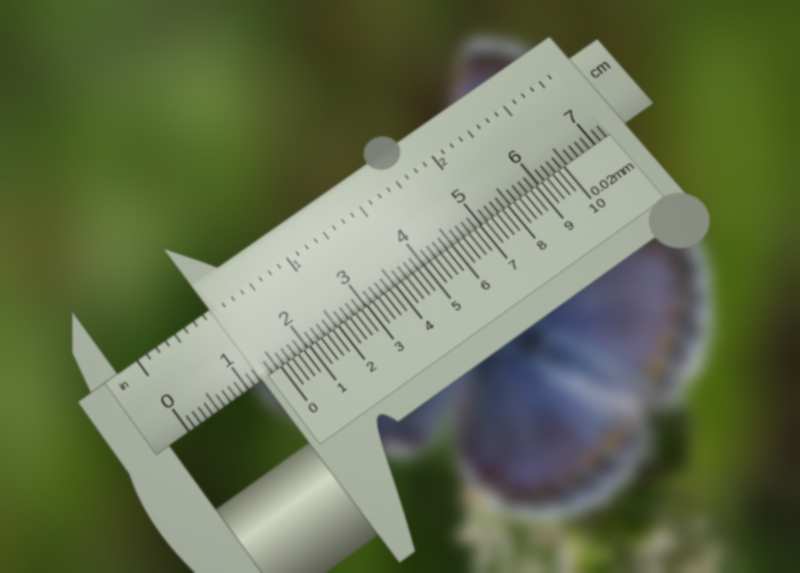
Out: value=15.5 unit=mm
